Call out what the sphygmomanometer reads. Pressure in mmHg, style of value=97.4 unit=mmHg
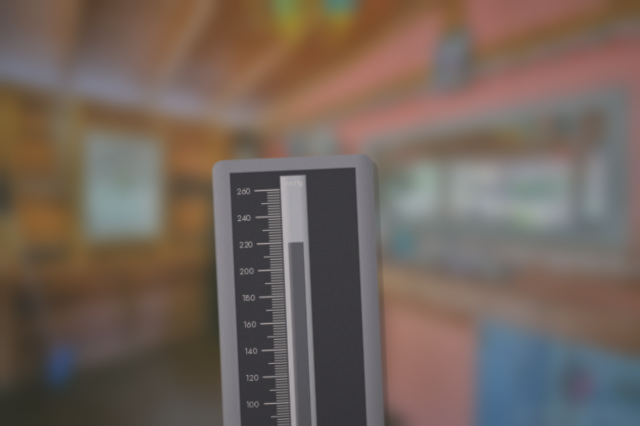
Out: value=220 unit=mmHg
